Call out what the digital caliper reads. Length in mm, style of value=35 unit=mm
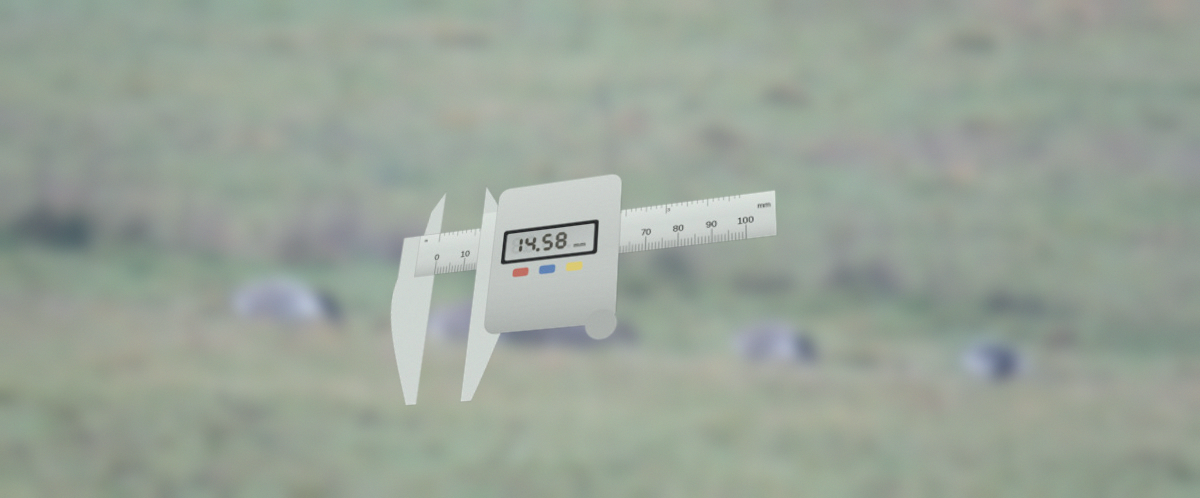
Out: value=14.58 unit=mm
